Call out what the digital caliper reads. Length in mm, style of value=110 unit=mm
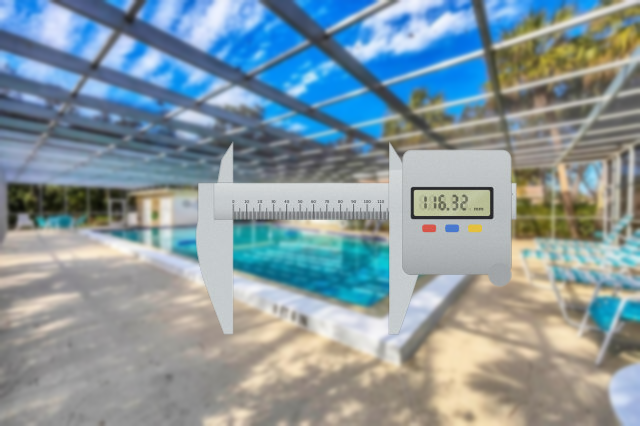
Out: value=116.32 unit=mm
